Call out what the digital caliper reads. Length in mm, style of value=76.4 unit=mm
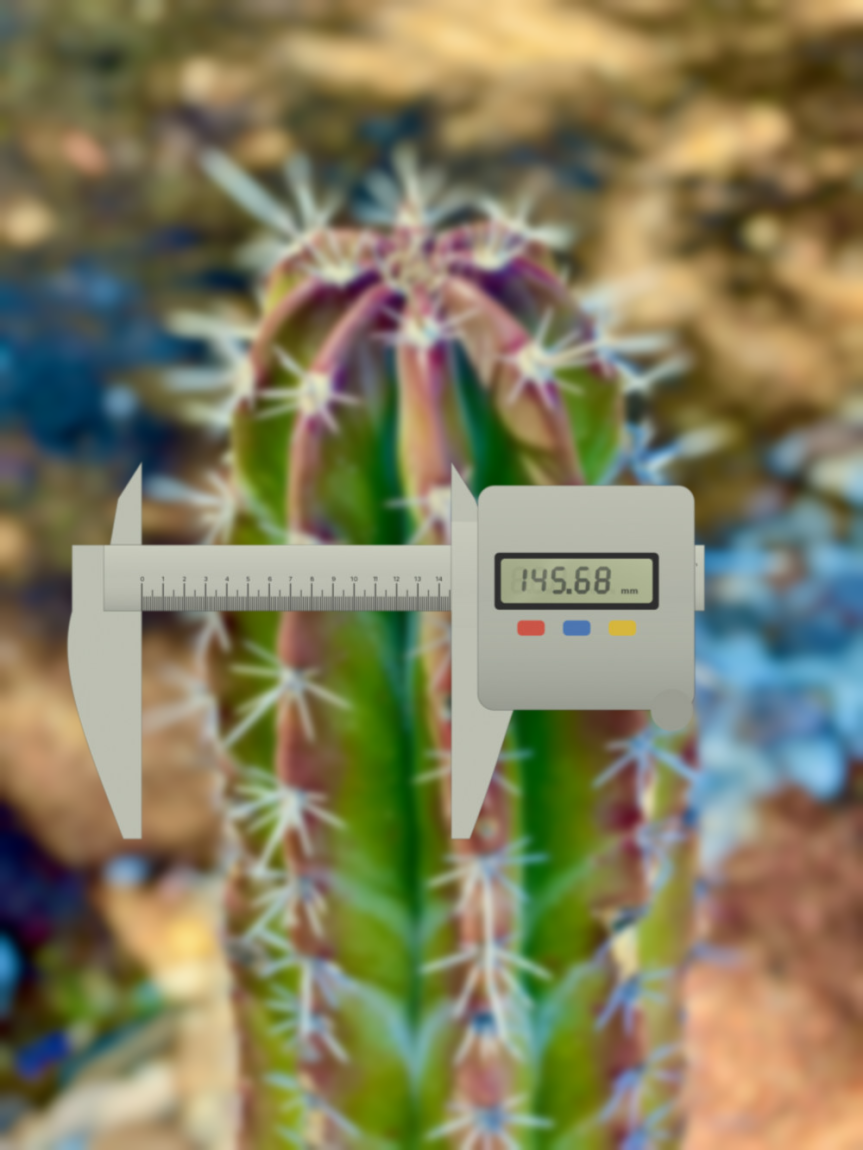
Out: value=145.68 unit=mm
